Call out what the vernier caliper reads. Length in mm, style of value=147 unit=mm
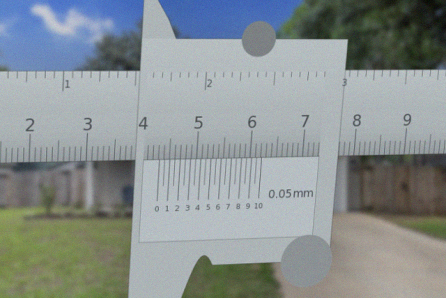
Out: value=43.2 unit=mm
